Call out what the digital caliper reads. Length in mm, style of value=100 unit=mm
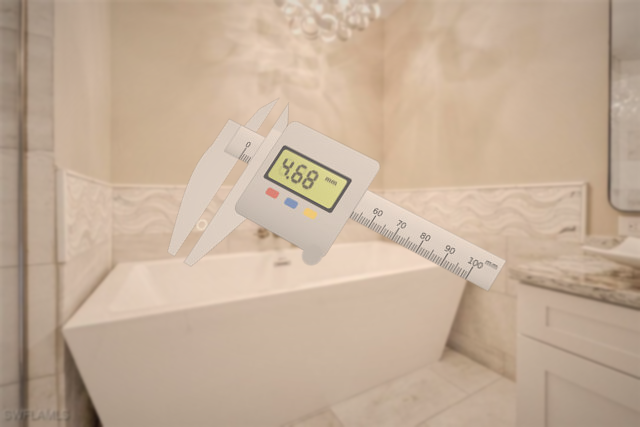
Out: value=4.68 unit=mm
